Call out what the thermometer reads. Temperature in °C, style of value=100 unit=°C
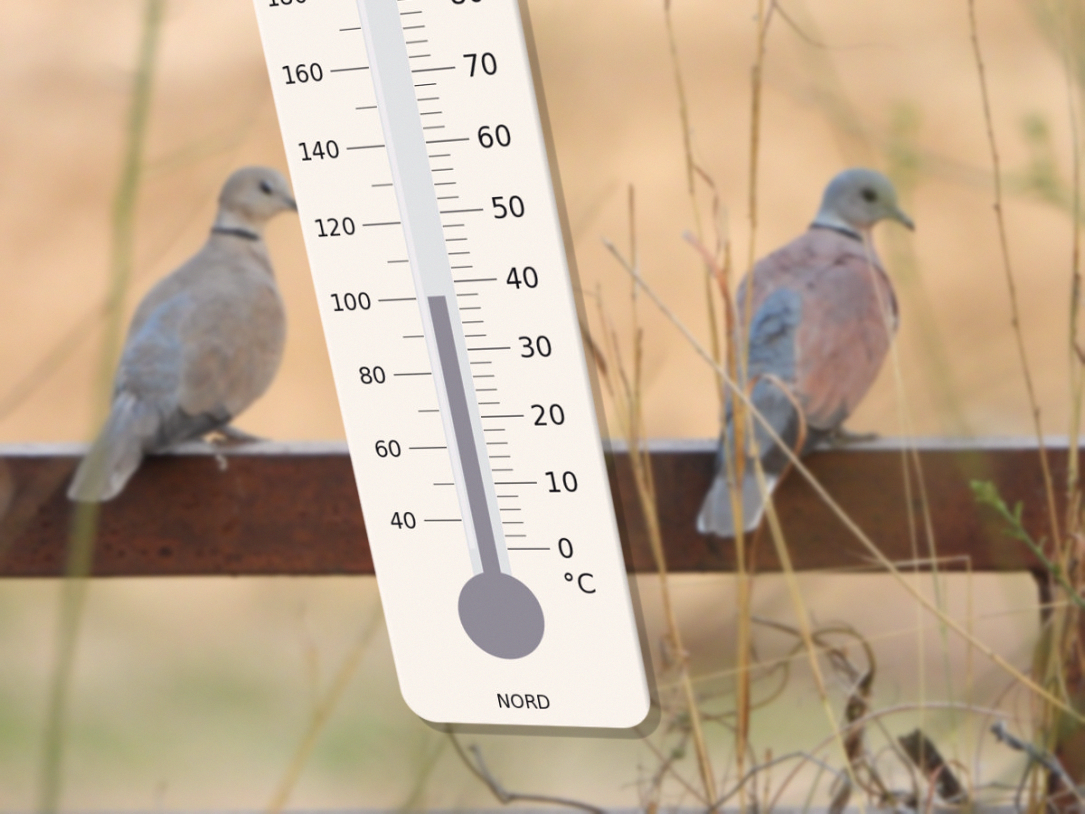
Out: value=38 unit=°C
